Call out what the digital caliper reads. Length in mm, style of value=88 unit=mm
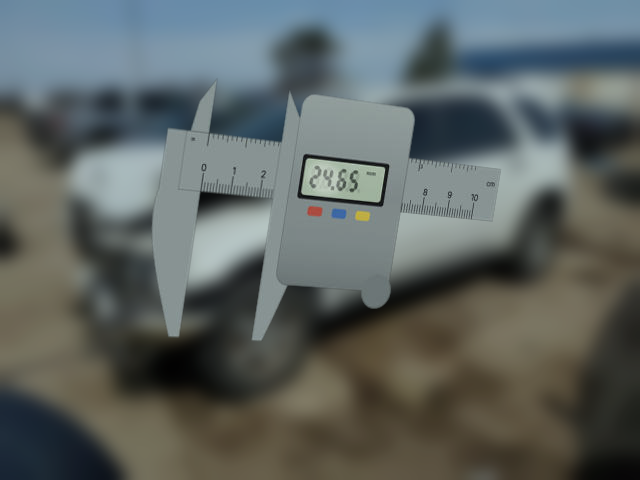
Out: value=24.65 unit=mm
